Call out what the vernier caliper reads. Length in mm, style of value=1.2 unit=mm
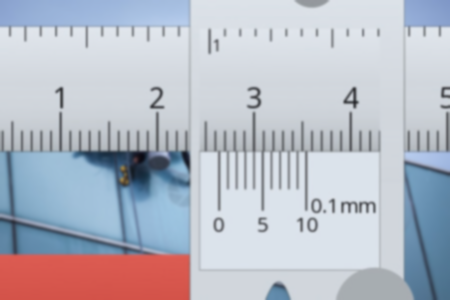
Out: value=26.4 unit=mm
